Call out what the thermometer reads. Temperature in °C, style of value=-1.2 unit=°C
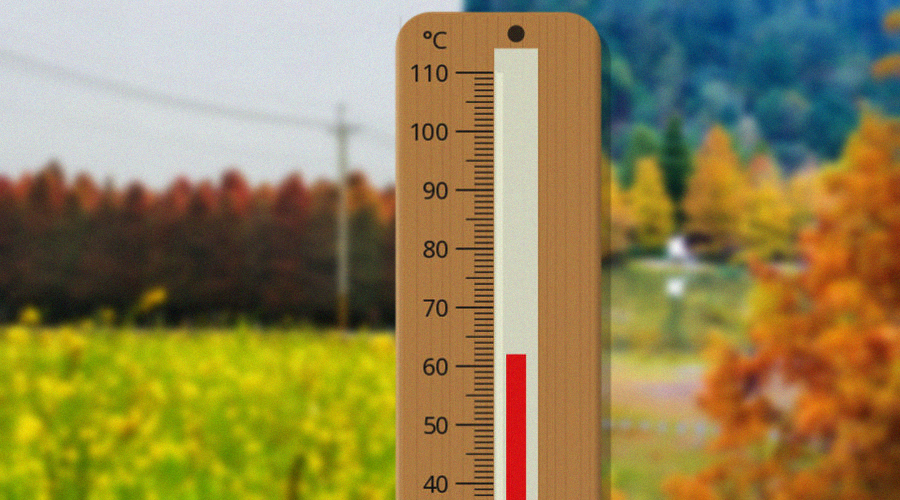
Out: value=62 unit=°C
